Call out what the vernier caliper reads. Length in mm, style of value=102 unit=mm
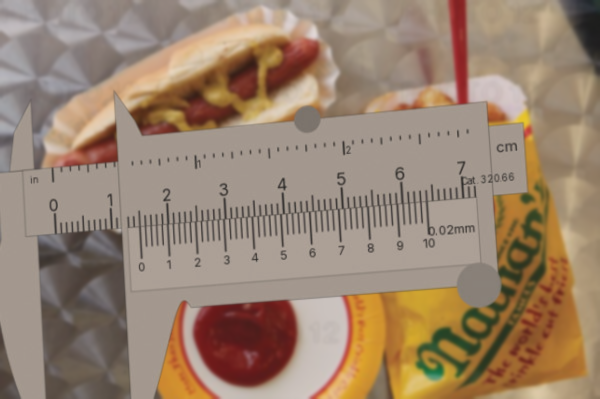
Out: value=15.0 unit=mm
